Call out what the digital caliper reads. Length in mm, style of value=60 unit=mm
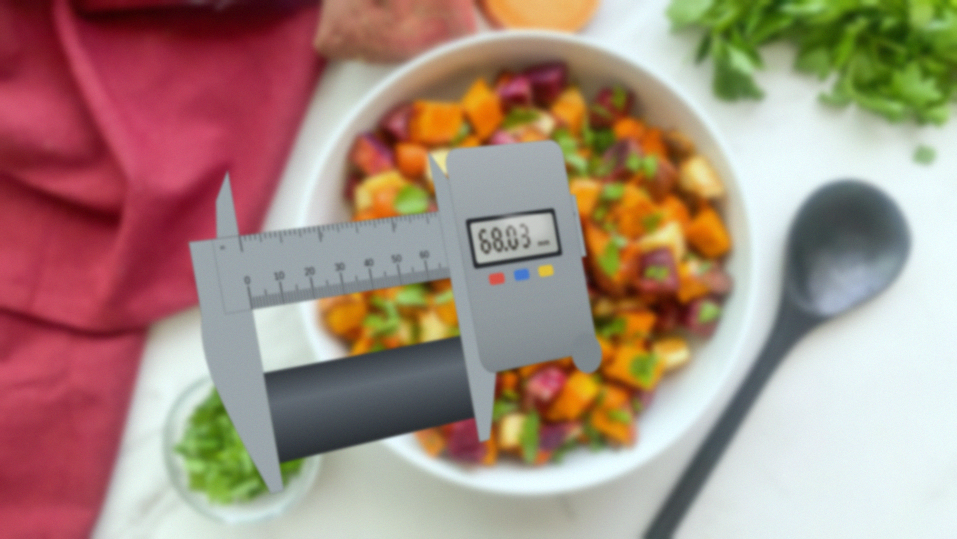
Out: value=68.03 unit=mm
